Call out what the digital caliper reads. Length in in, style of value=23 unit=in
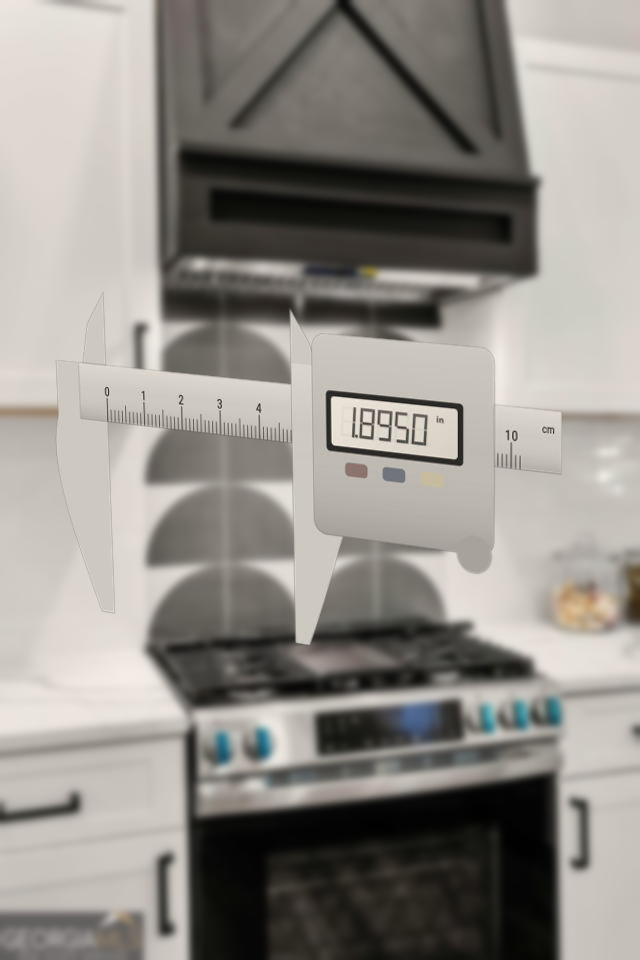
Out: value=1.8950 unit=in
